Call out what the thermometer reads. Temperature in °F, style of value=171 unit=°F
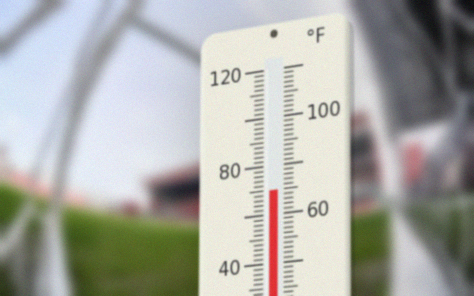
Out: value=70 unit=°F
